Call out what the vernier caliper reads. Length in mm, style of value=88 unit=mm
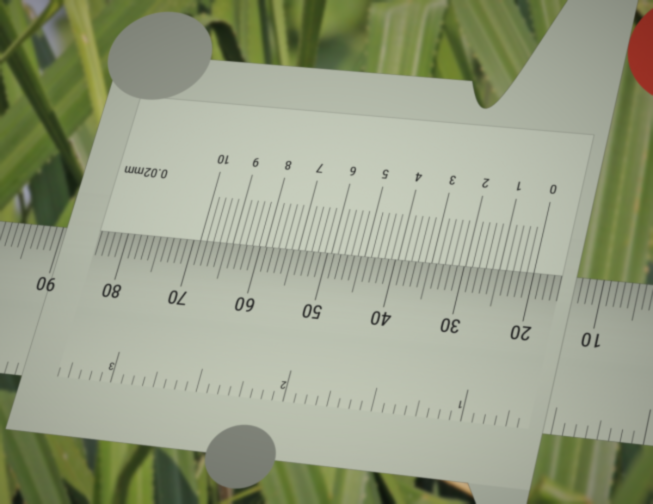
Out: value=20.0 unit=mm
